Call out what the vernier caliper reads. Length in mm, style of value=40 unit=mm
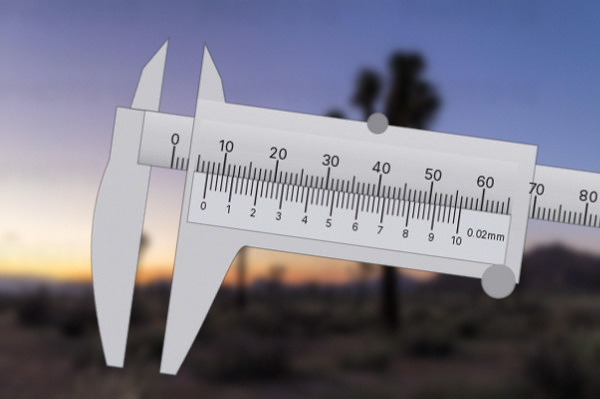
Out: value=7.0 unit=mm
